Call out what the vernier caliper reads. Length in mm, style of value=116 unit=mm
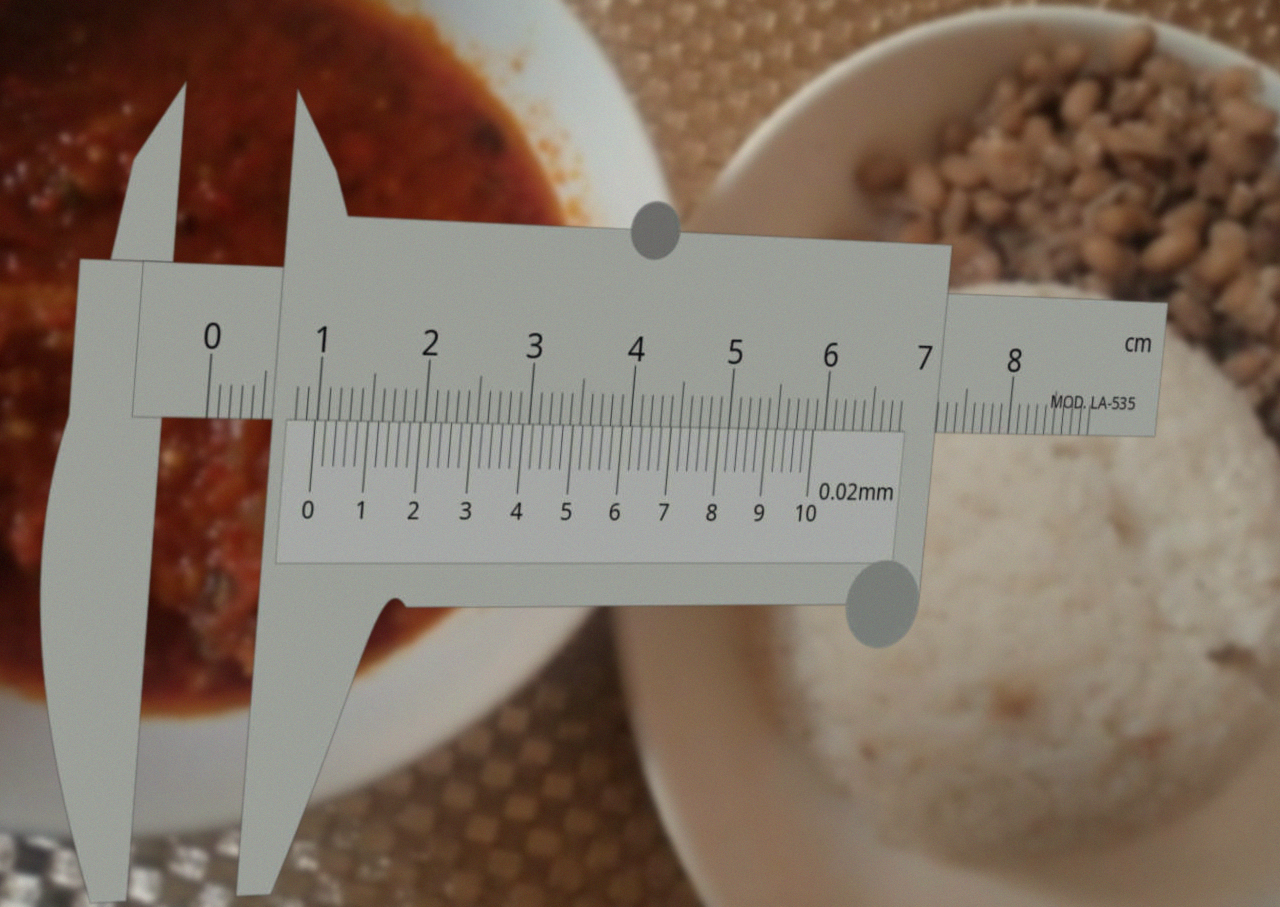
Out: value=9.8 unit=mm
